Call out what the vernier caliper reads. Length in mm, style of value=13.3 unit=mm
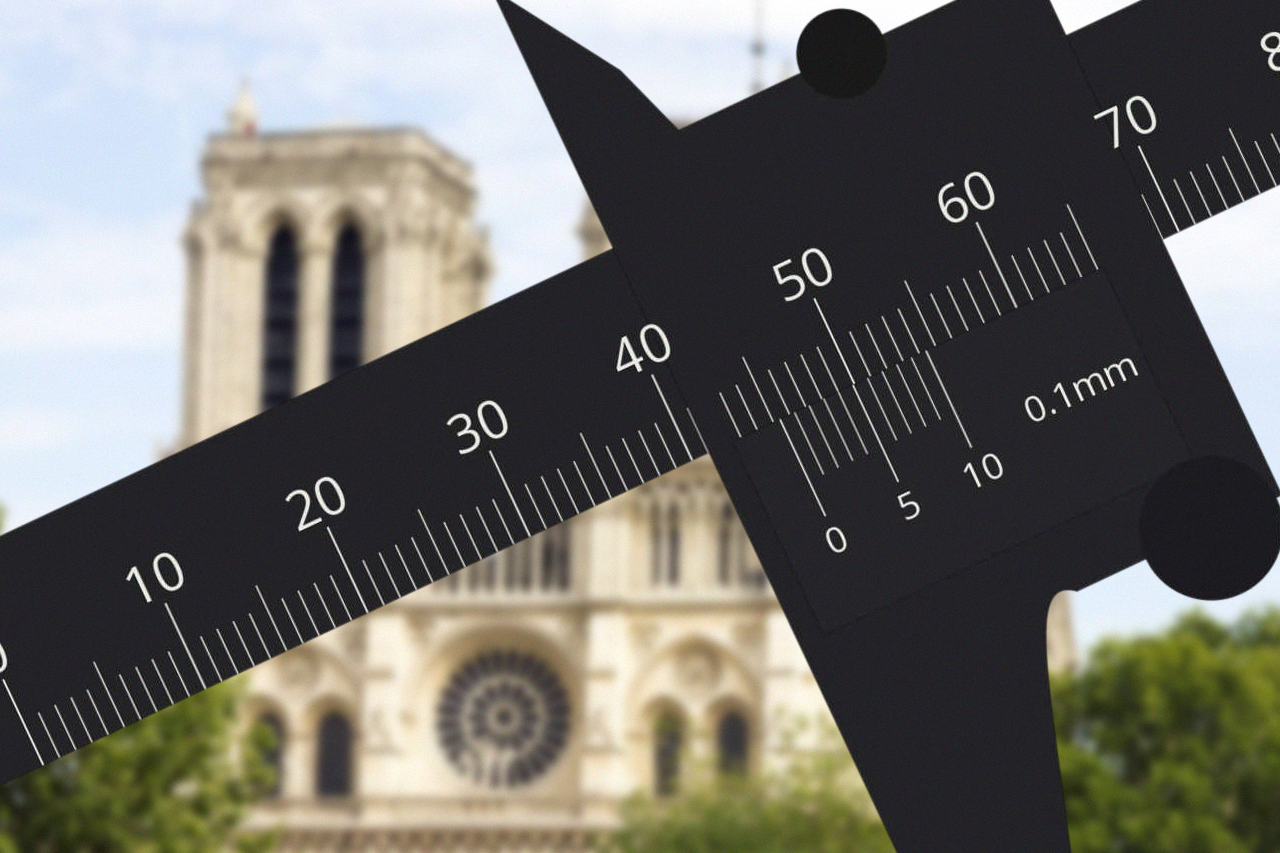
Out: value=45.4 unit=mm
